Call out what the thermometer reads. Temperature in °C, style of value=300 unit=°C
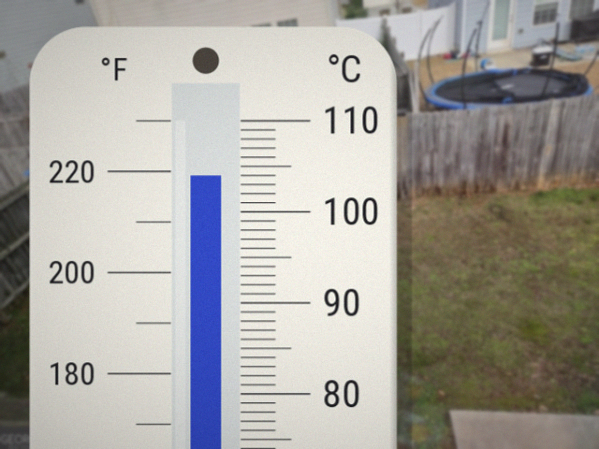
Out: value=104 unit=°C
